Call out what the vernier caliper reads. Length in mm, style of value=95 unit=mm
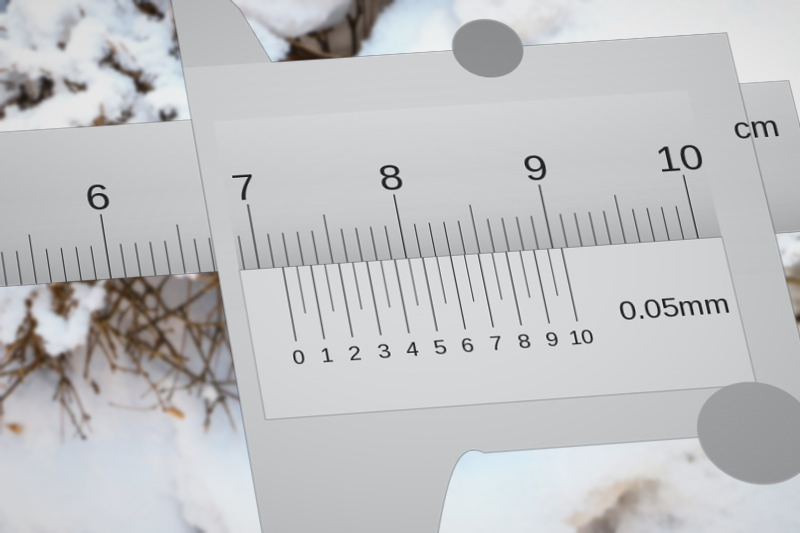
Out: value=71.6 unit=mm
